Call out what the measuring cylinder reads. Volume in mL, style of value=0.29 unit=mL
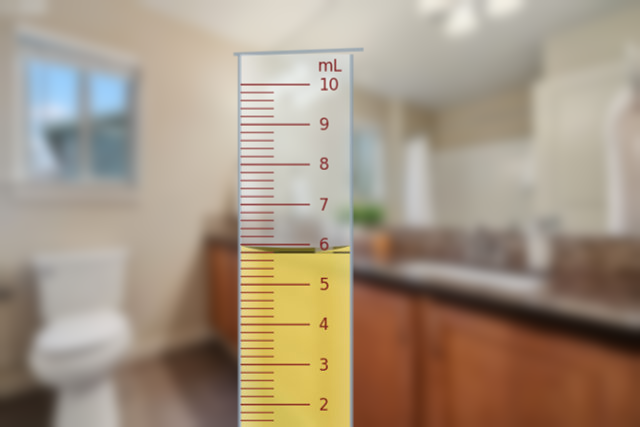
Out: value=5.8 unit=mL
